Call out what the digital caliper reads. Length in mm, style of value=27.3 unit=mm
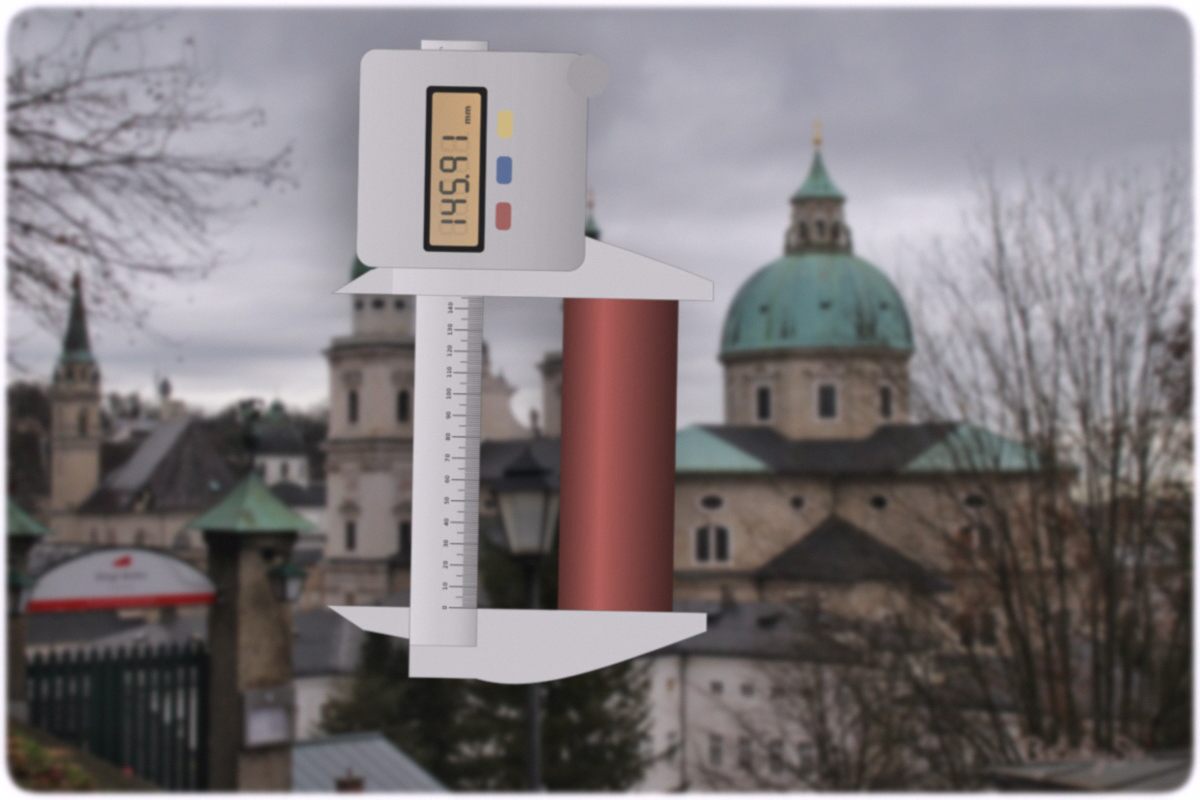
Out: value=145.91 unit=mm
